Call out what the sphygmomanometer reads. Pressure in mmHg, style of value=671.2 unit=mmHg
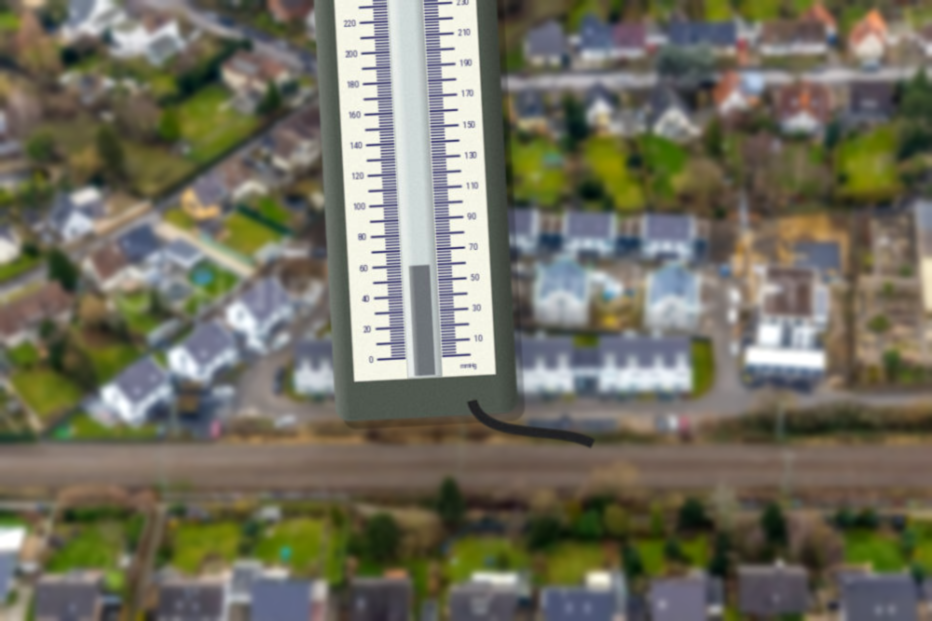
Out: value=60 unit=mmHg
